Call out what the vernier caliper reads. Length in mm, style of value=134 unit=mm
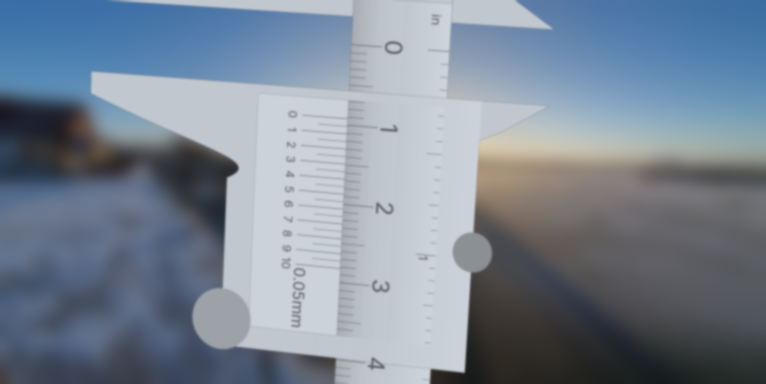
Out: value=9.2 unit=mm
